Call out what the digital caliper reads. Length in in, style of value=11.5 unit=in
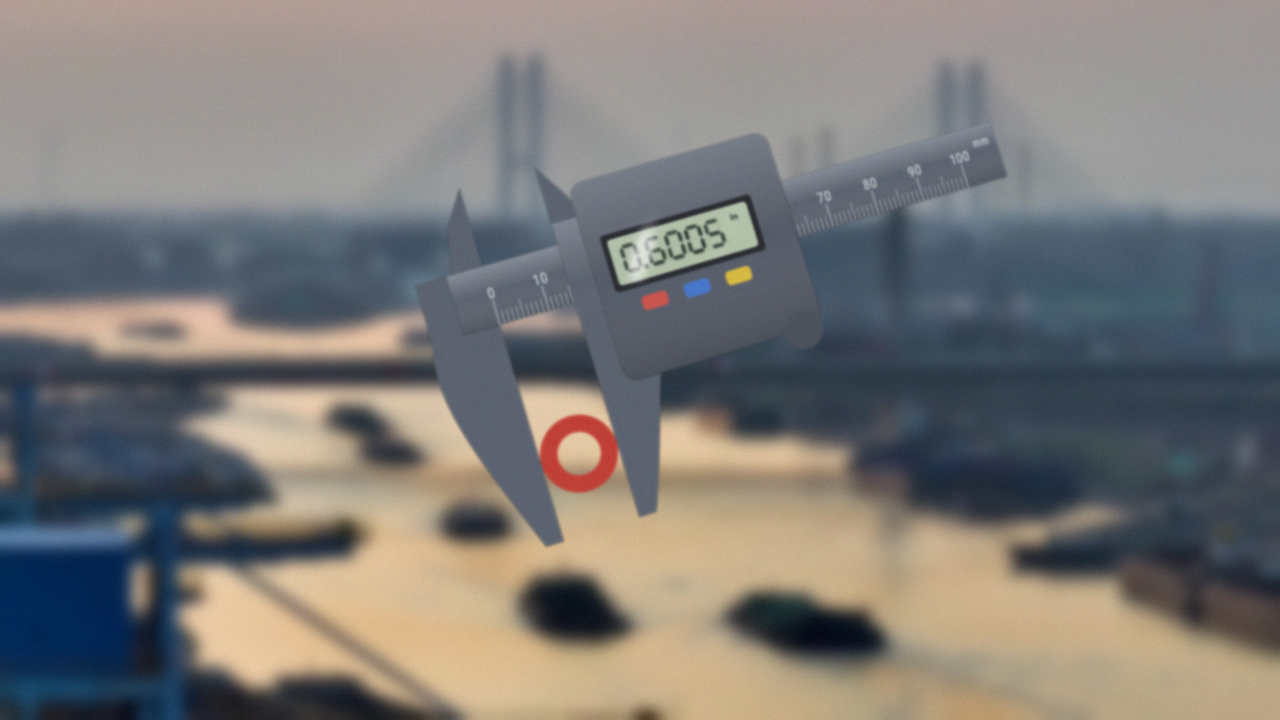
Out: value=0.6005 unit=in
